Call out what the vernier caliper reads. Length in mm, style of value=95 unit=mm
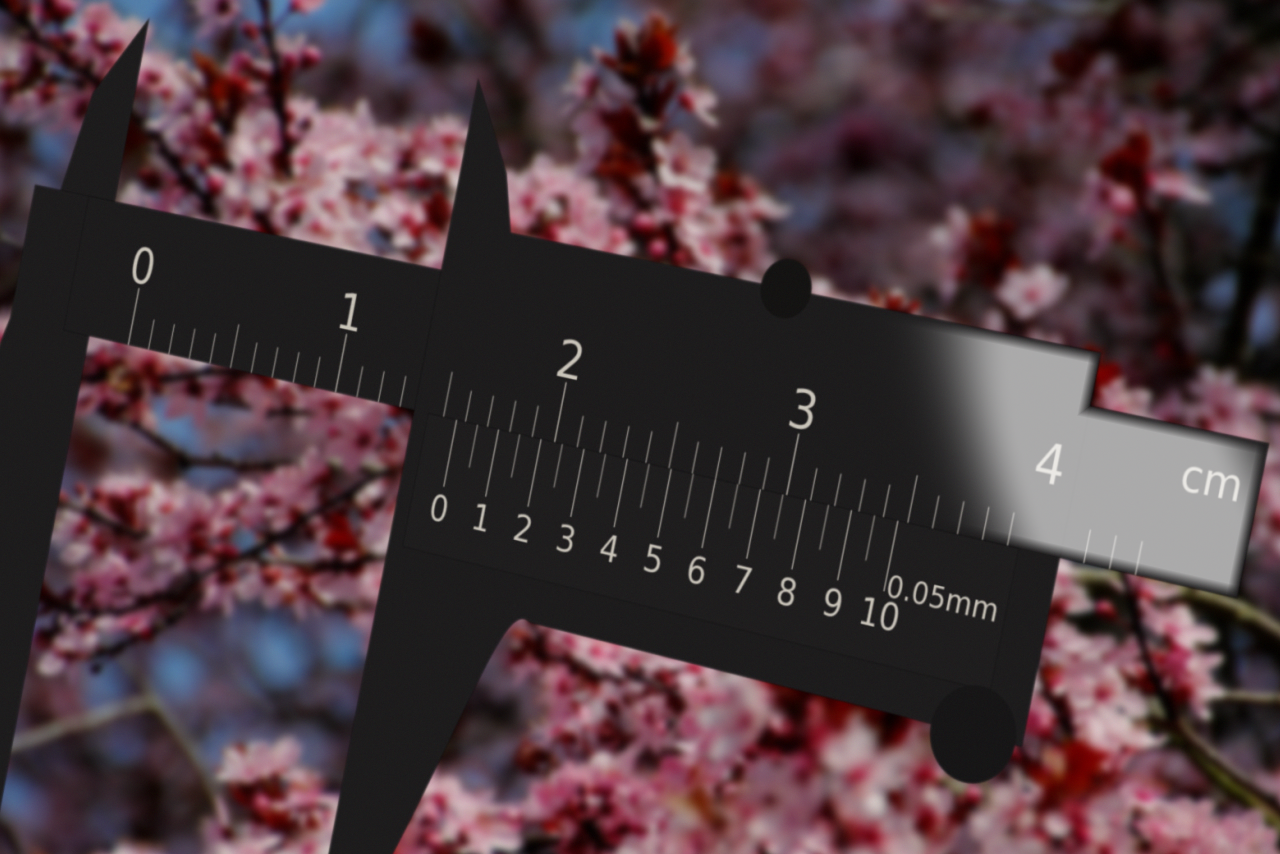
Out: value=15.6 unit=mm
